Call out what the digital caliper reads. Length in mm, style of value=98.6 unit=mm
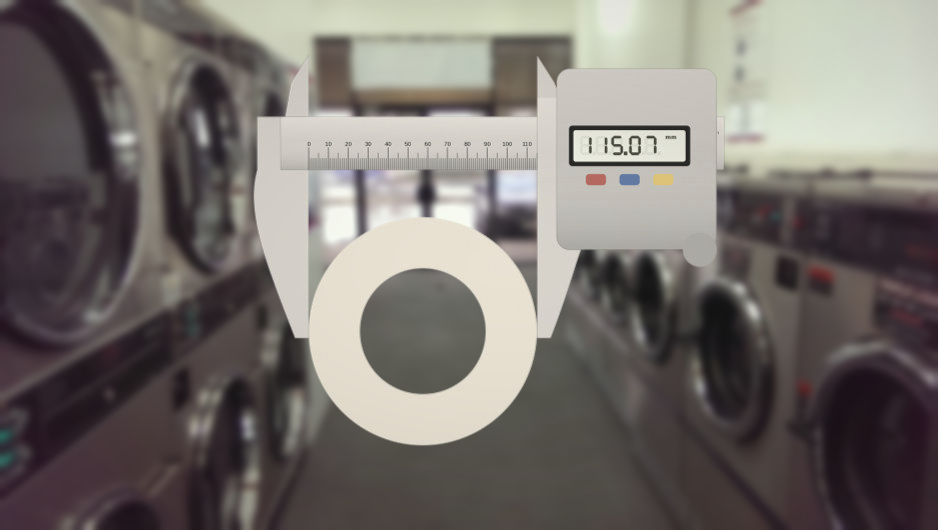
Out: value=115.07 unit=mm
